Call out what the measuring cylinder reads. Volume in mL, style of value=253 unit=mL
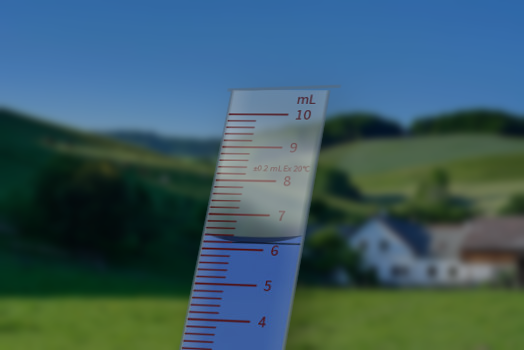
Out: value=6.2 unit=mL
